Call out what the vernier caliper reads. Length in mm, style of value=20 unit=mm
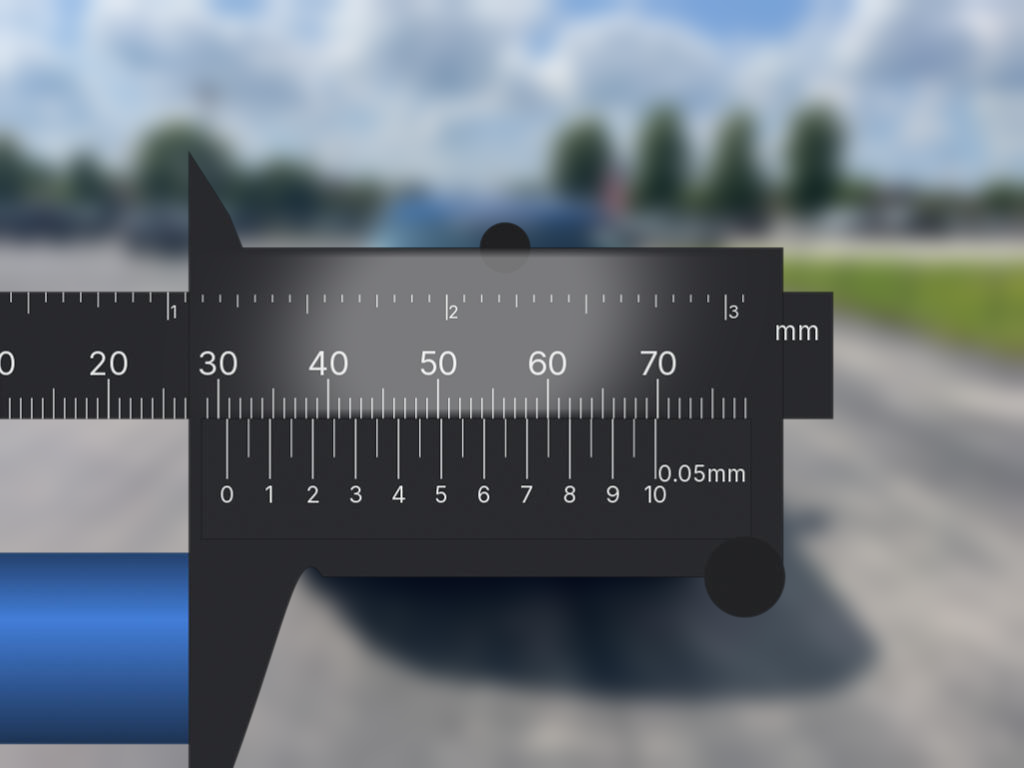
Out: value=30.8 unit=mm
